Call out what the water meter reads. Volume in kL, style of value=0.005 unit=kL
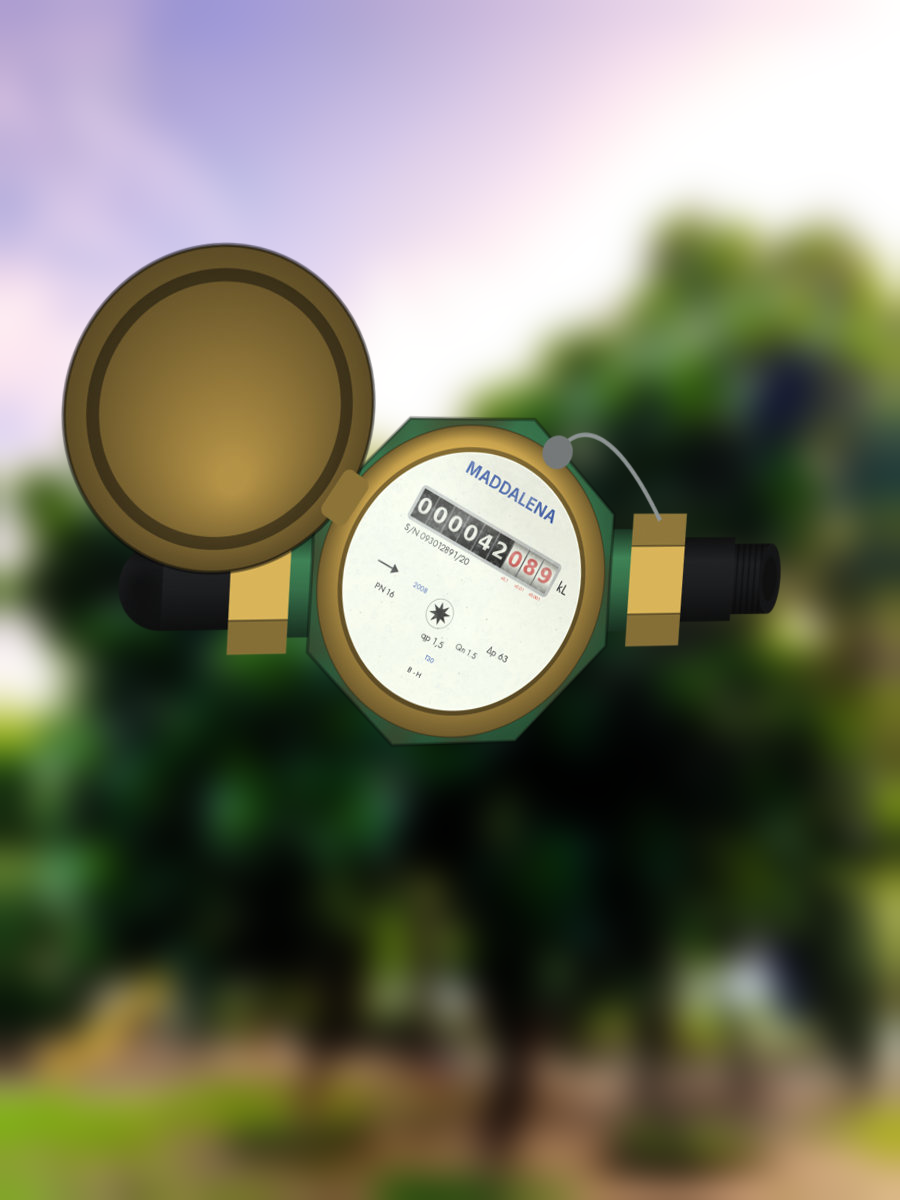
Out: value=42.089 unit=kL
